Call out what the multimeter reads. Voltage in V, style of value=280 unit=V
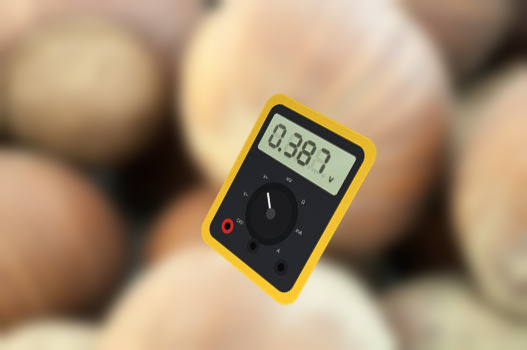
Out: value=0.387 unit=V
